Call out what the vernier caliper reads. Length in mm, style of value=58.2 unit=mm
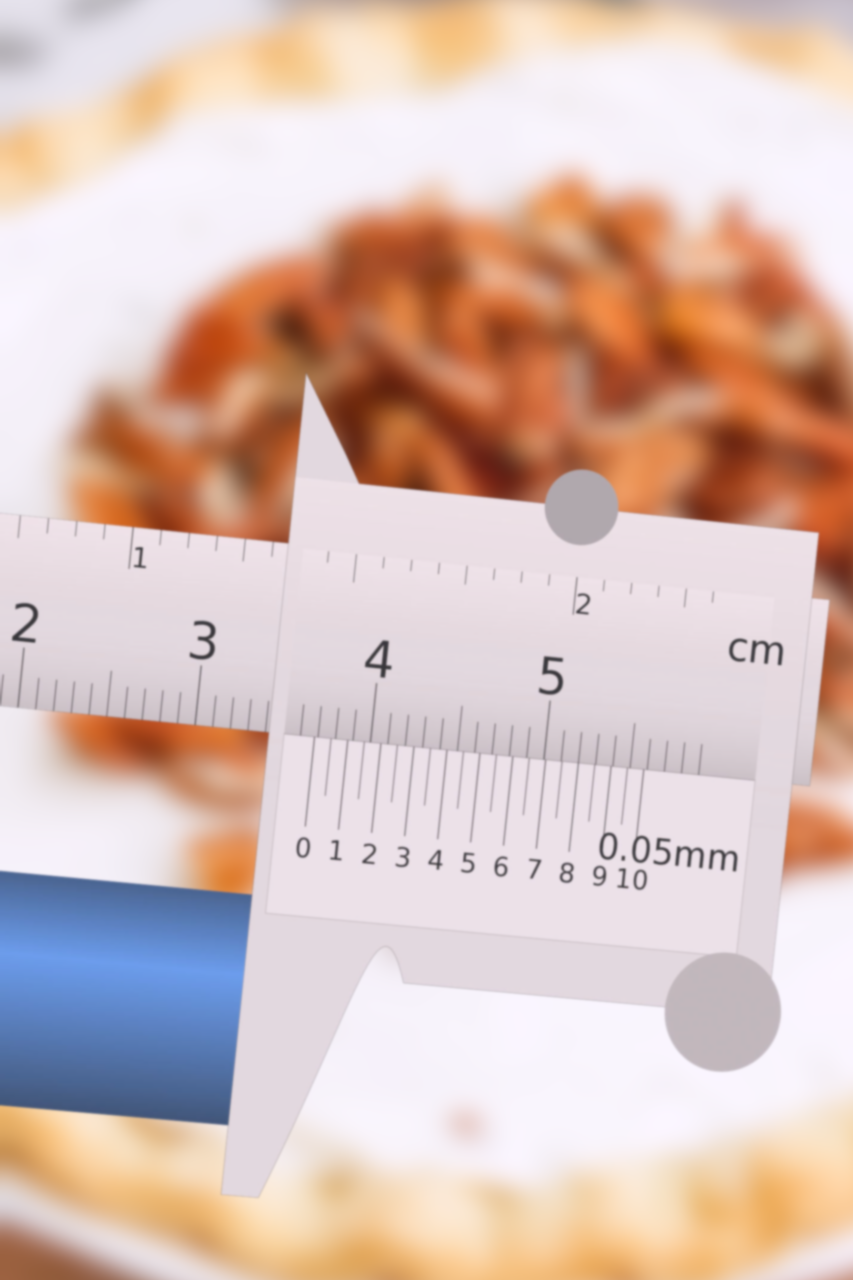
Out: value=36.8 unit=mm
